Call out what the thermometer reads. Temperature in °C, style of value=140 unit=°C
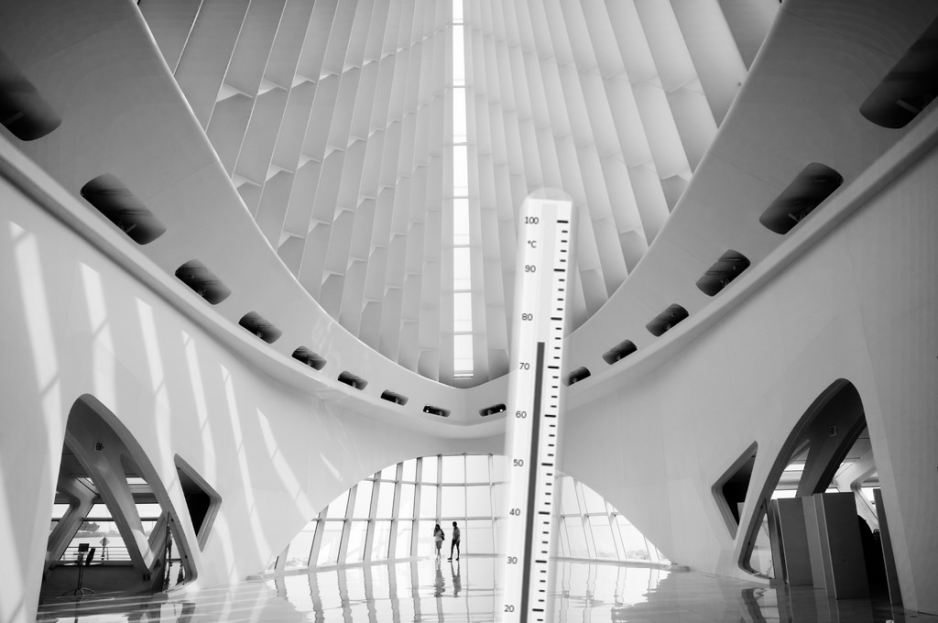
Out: value=75 unit=°C
